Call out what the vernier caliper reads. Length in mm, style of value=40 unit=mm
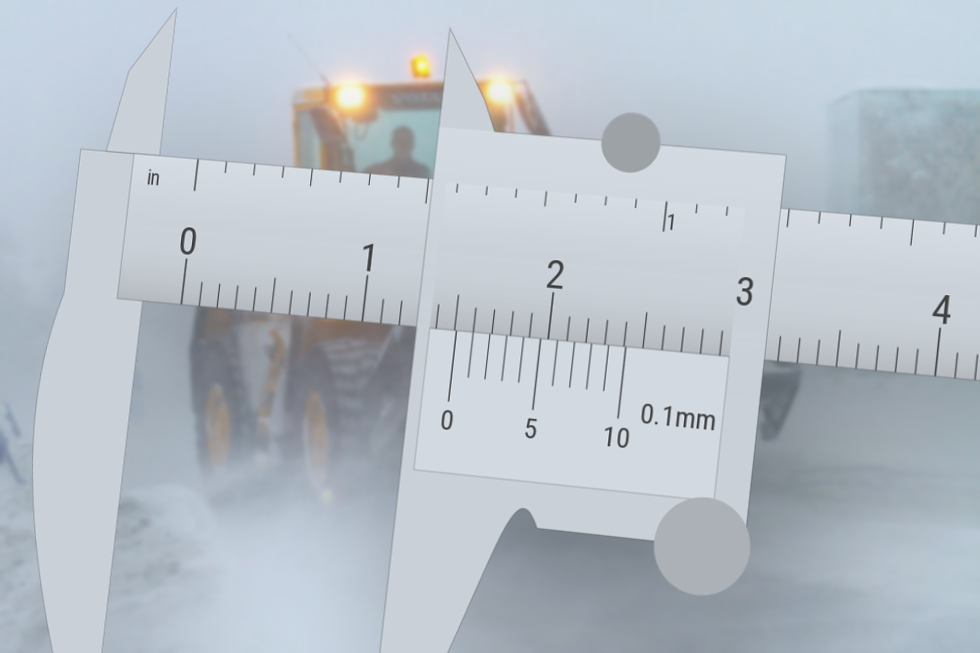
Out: value=15.1 unit=mm
